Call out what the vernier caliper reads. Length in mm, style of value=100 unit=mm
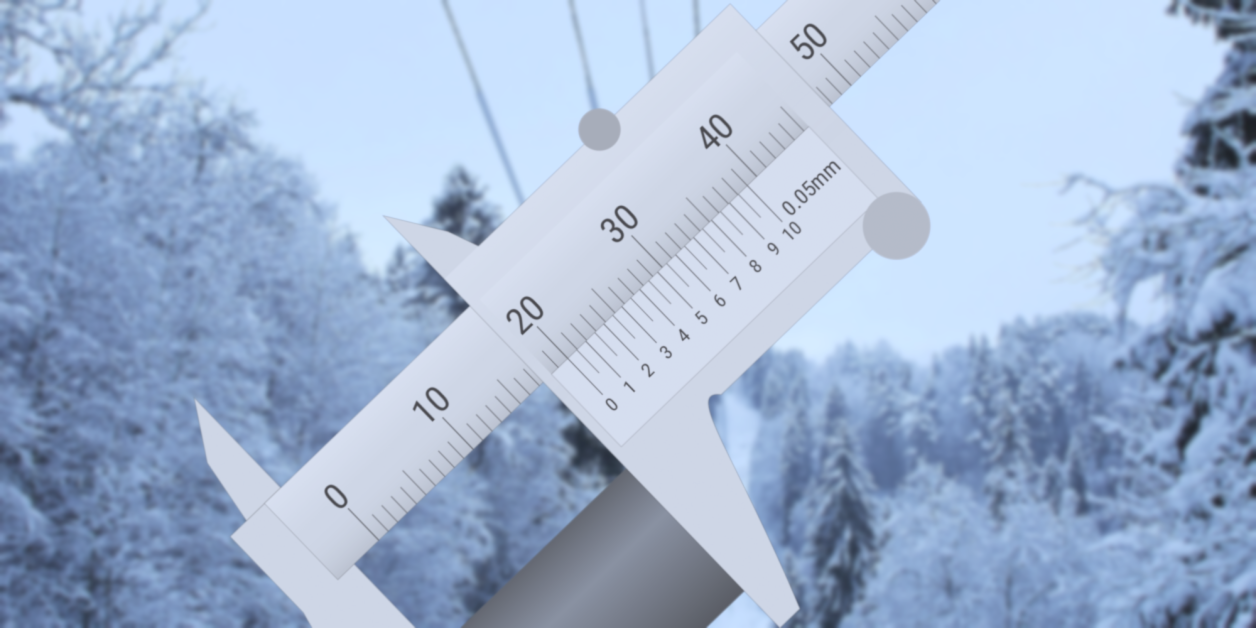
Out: value=20.0 unit=mm
